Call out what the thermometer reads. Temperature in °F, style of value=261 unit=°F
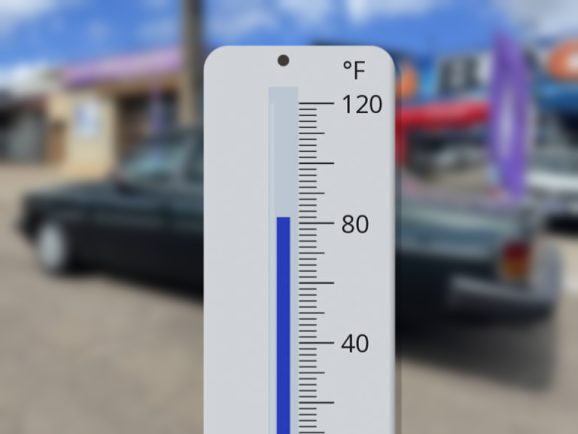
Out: value=82 unit=°F
